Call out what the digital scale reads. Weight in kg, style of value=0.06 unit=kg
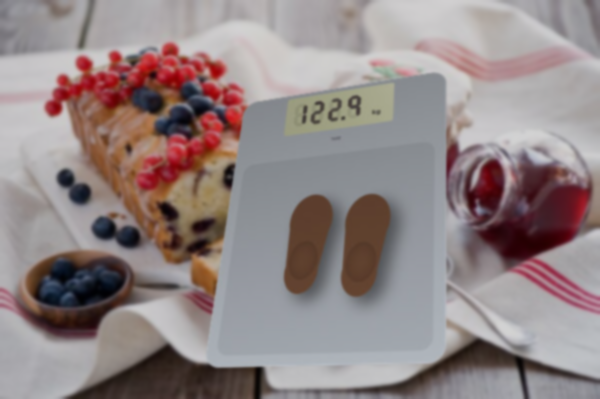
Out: value=122.9 unit=kg
